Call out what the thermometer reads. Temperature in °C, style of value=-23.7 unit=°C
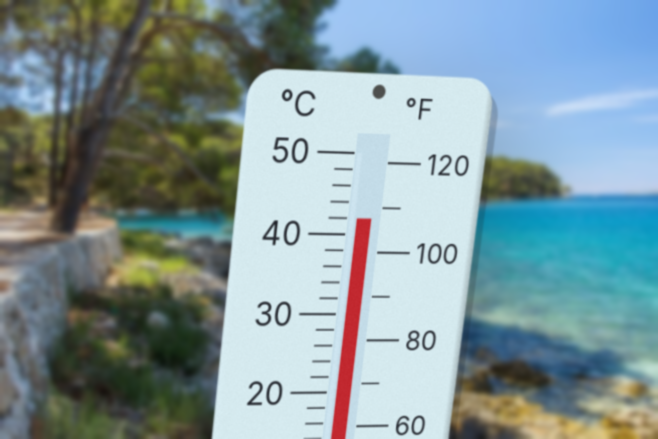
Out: value=42 unit=°C
